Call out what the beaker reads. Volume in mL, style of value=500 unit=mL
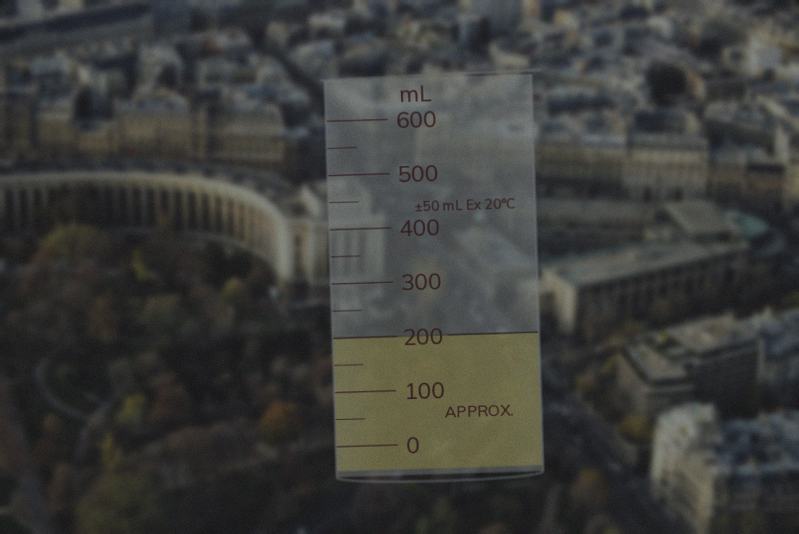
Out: value=200 unit=mL
